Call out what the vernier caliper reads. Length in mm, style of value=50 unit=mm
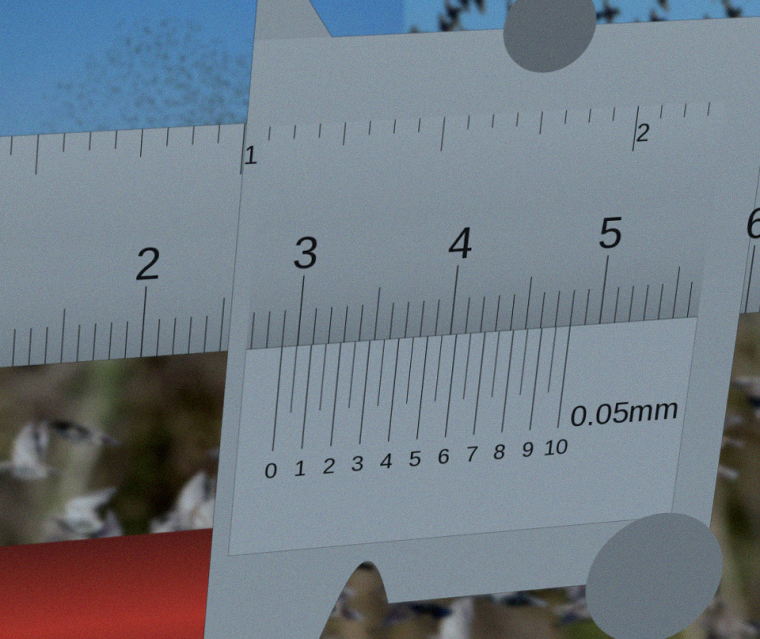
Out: value=29.0 unit=mm
